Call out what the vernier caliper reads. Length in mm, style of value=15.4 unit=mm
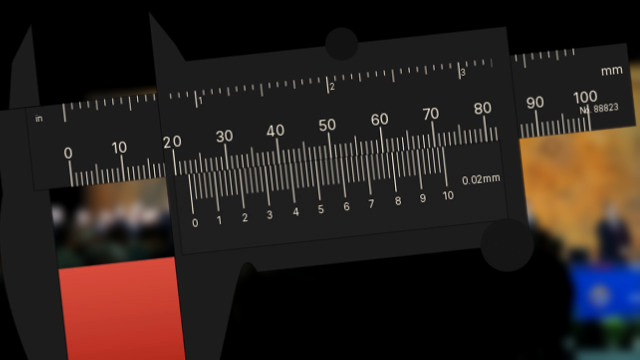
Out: value=22.5 unit=mm
